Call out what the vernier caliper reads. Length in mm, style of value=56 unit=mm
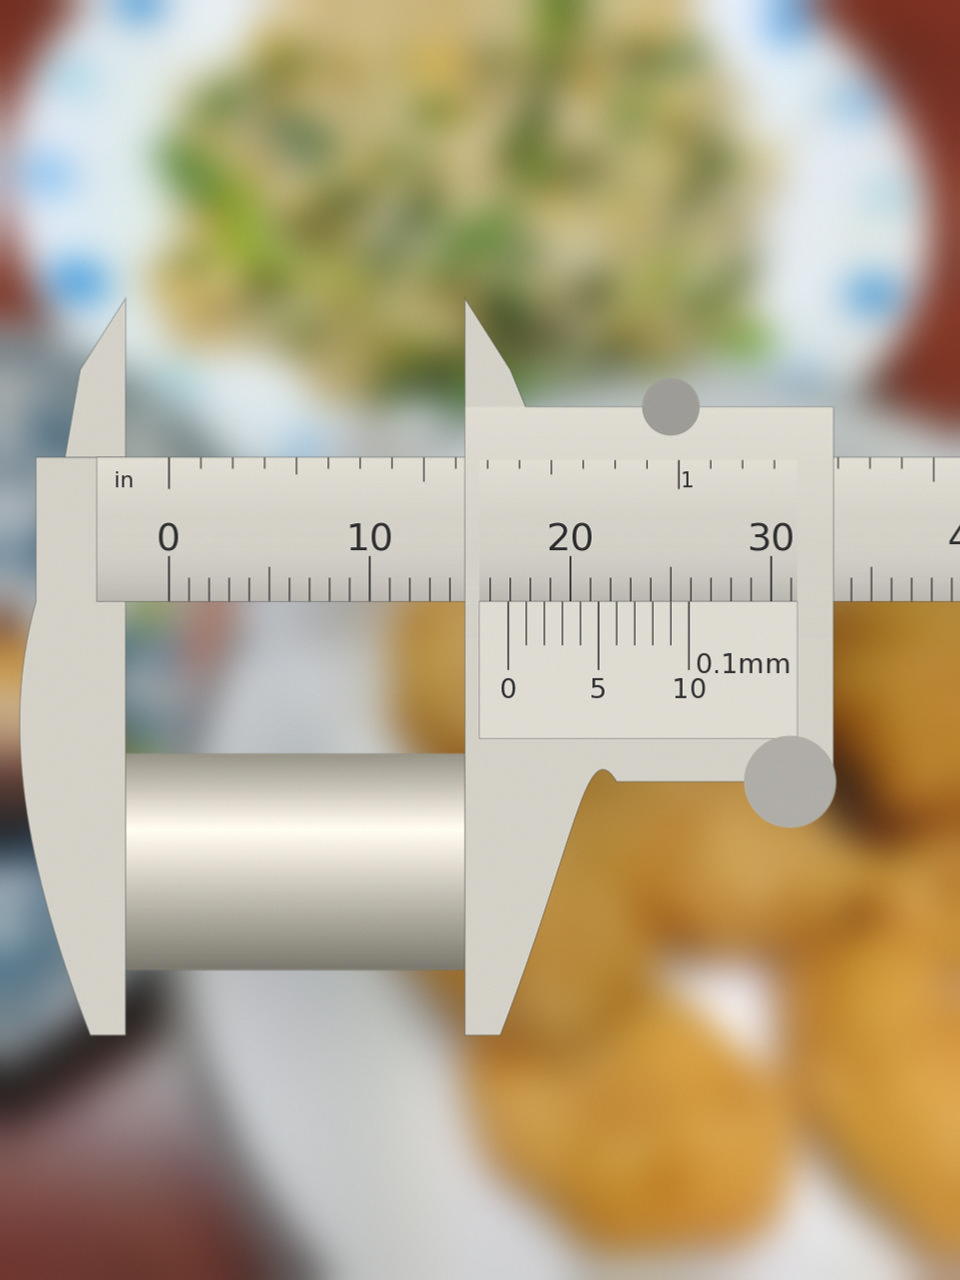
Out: value=16.9 unit=mm
